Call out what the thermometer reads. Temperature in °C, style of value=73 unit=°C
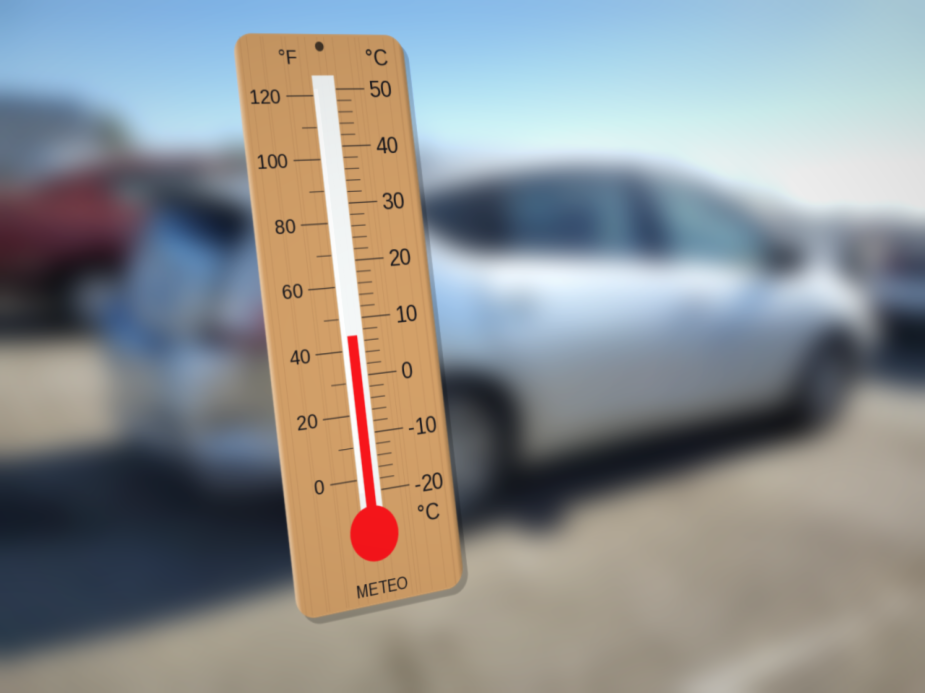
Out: value=7 unit=°C
